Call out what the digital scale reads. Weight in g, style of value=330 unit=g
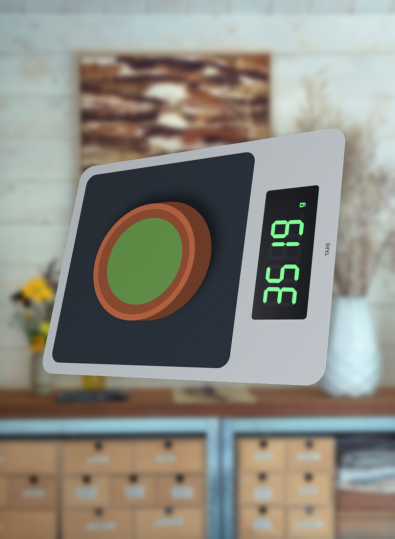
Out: value=3519 unit=g
